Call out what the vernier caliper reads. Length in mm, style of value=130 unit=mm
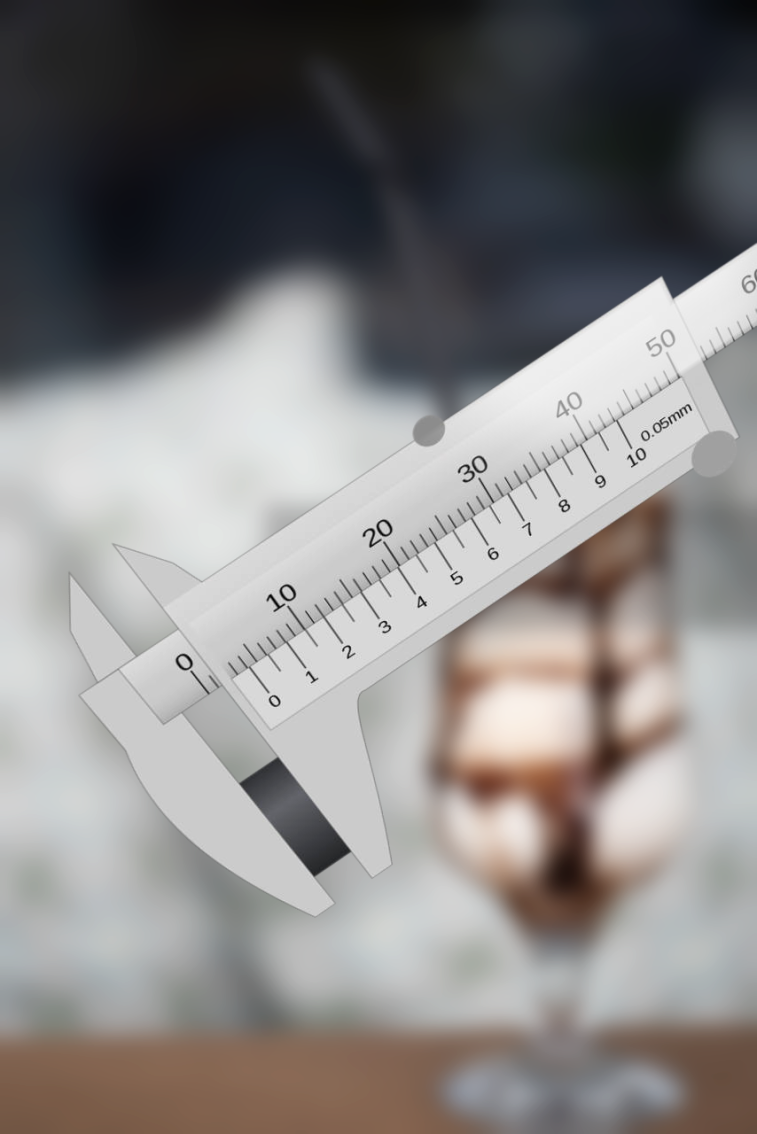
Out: value=4.2 unit=mm
